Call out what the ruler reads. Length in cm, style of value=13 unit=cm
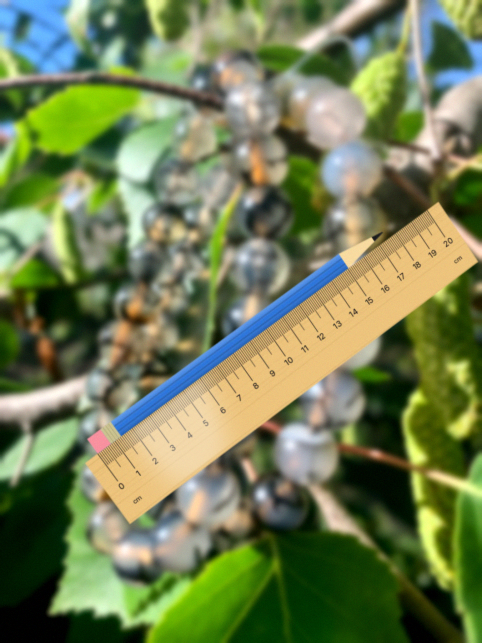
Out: value=17.5 unit=cm
